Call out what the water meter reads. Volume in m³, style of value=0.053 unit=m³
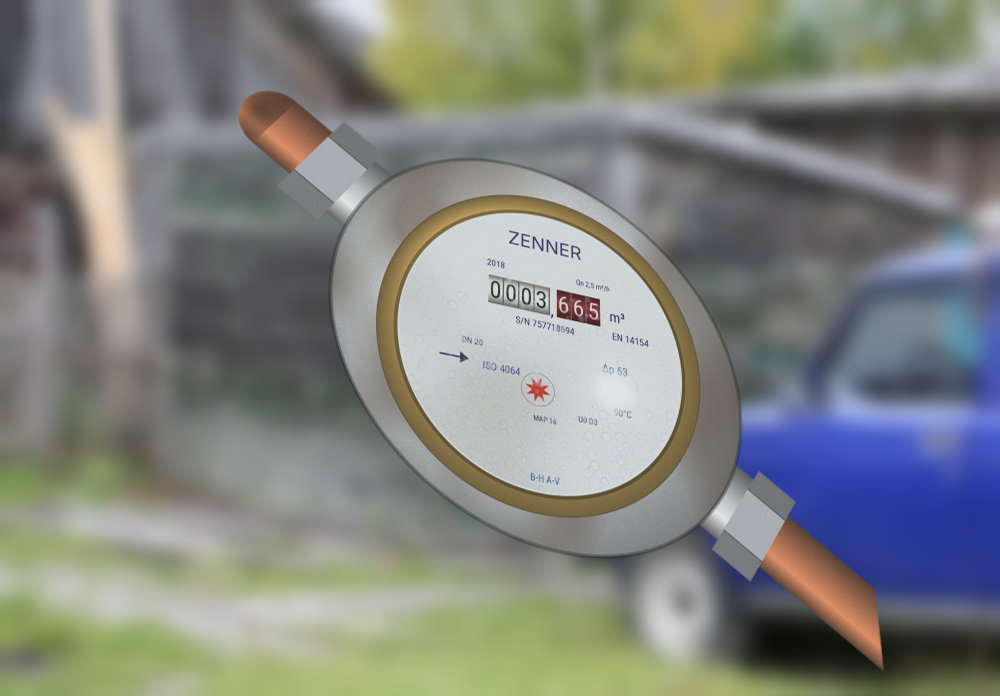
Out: value=3.665 unit=m³
